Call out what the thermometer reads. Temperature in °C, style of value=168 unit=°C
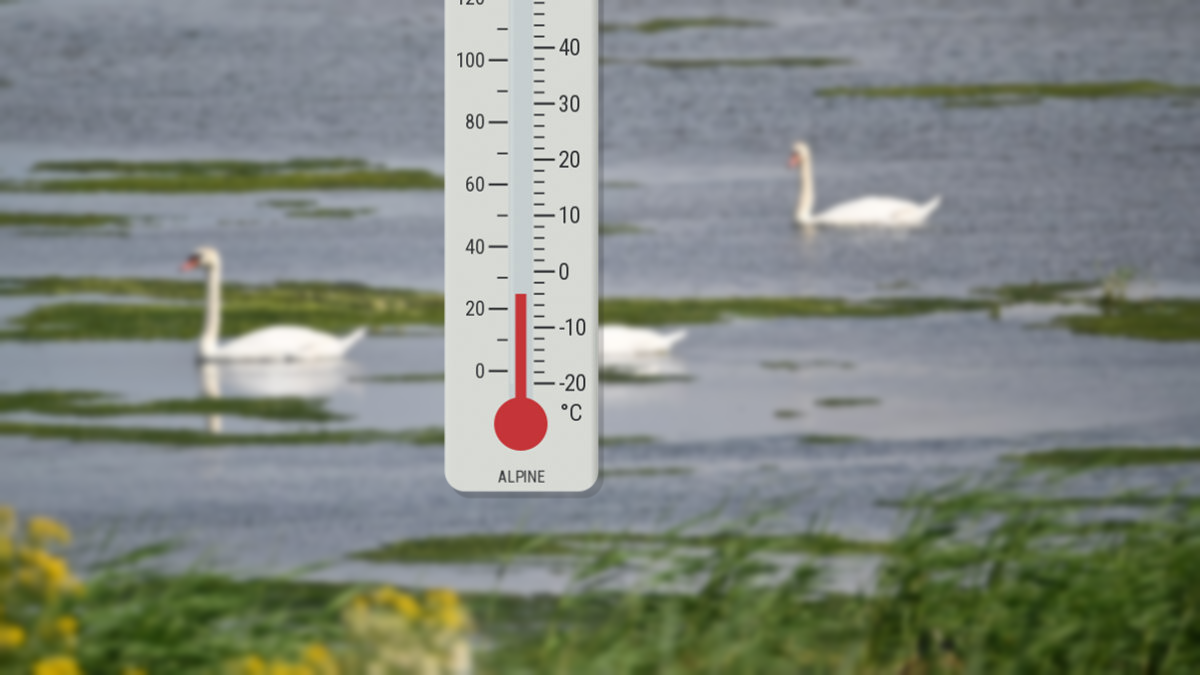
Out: value=-4 unit=°C
